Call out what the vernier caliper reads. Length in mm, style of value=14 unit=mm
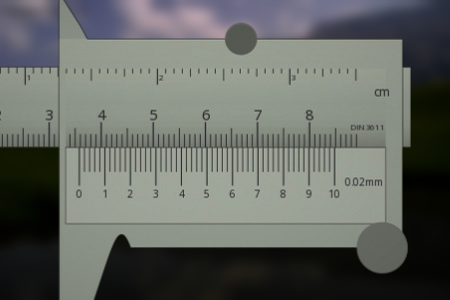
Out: value=35.8 unit=mm
